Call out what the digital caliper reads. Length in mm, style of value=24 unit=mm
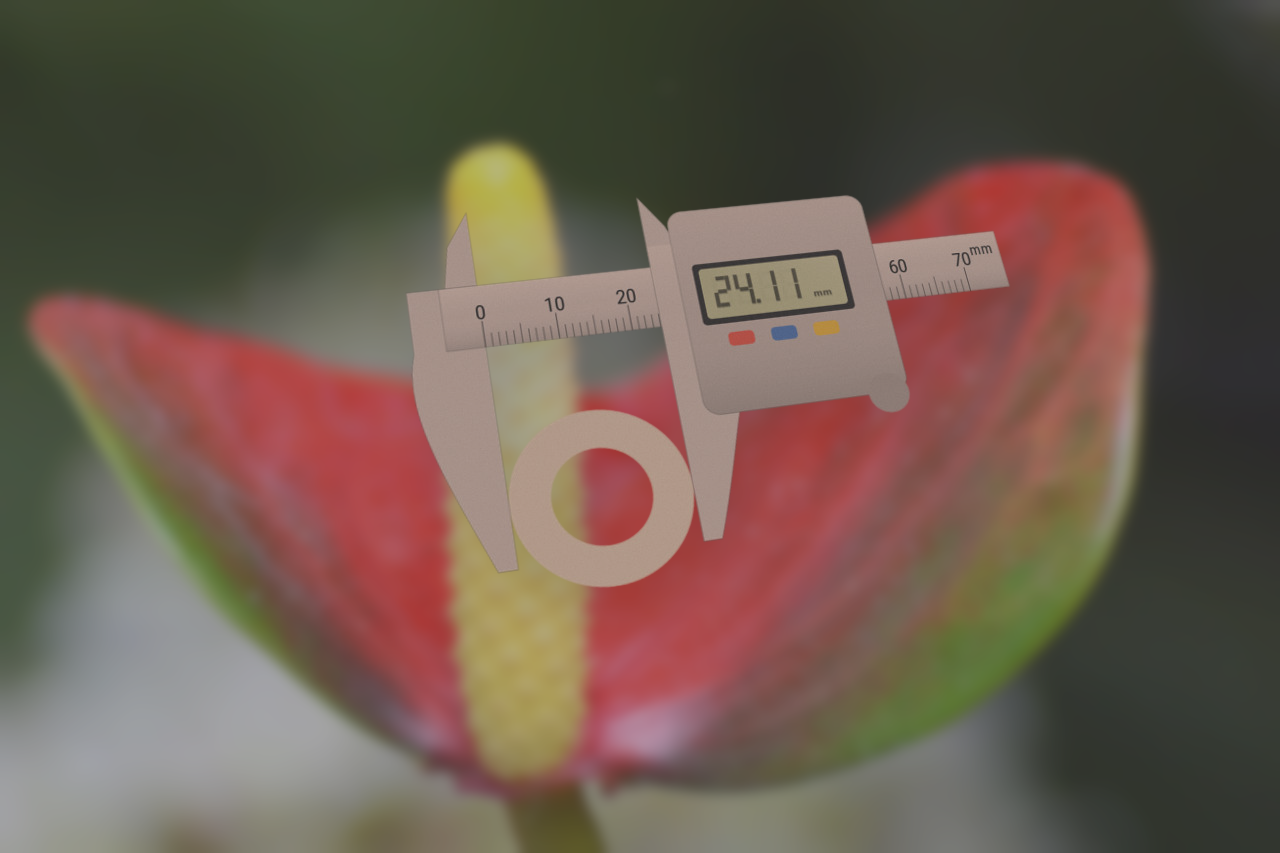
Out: value=24.11 unit=mm
